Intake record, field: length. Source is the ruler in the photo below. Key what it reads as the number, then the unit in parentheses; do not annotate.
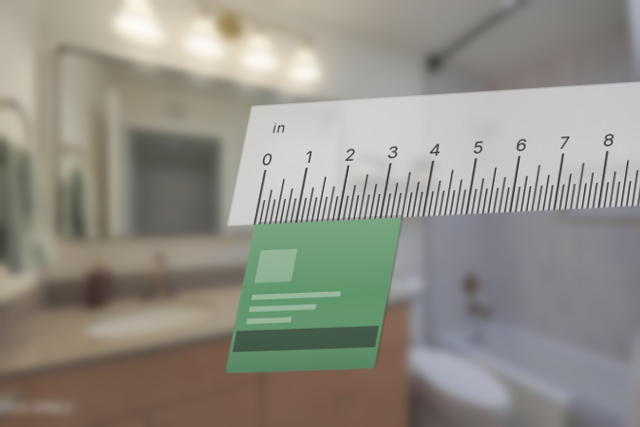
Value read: 3.5 (in)
